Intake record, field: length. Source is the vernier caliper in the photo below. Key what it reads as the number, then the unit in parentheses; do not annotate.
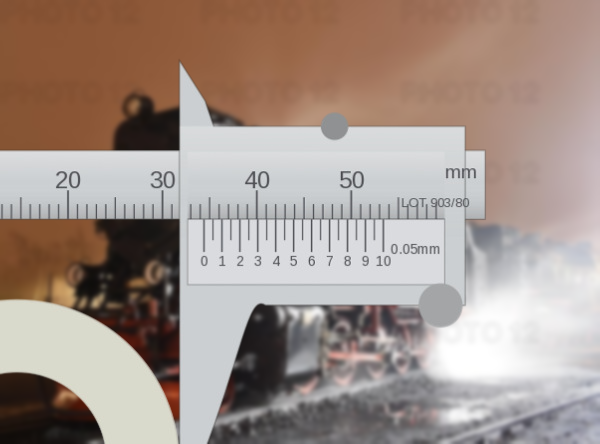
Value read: 34.4 (mm)
